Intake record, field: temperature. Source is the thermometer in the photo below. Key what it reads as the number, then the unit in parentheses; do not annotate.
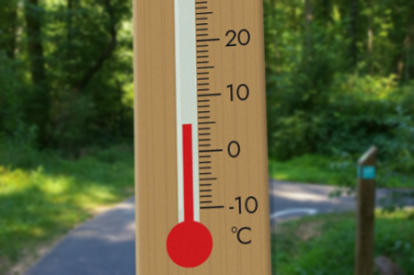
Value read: 5 (°C)
